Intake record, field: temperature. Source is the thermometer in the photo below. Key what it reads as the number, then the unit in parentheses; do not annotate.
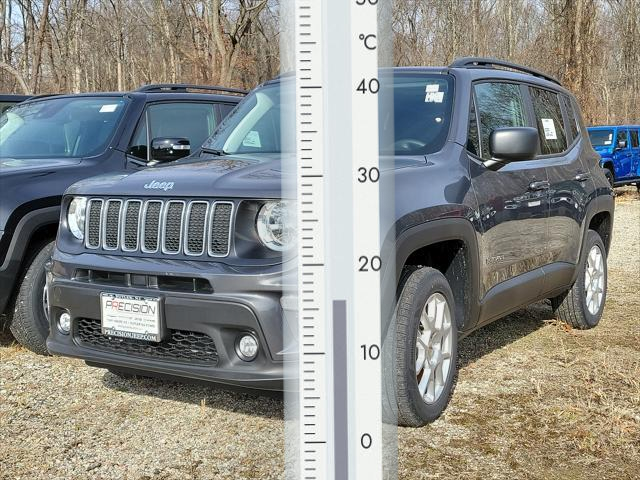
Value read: 16 (°C)
